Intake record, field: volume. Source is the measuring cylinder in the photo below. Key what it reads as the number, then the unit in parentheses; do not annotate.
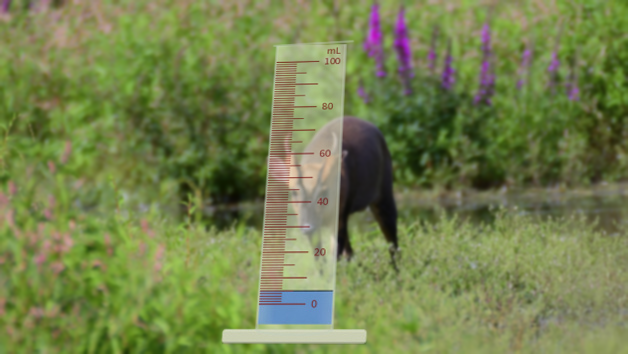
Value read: 5 (mL)
